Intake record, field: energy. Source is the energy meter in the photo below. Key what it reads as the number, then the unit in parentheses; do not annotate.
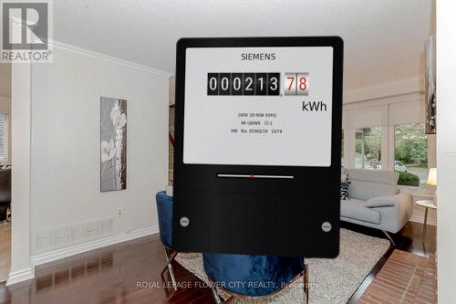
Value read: 213.78 (kWh)
